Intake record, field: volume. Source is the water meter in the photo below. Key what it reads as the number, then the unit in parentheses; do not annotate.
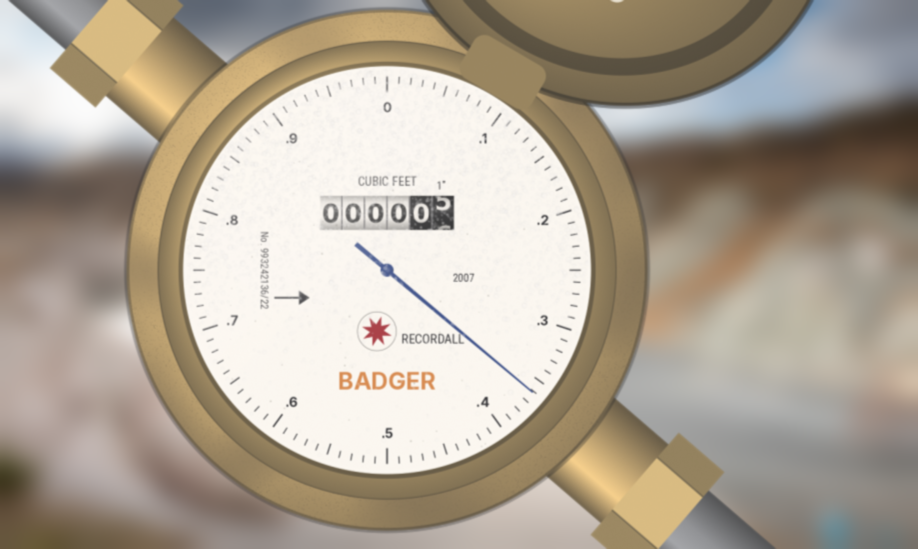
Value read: 5.36 (ft³)
